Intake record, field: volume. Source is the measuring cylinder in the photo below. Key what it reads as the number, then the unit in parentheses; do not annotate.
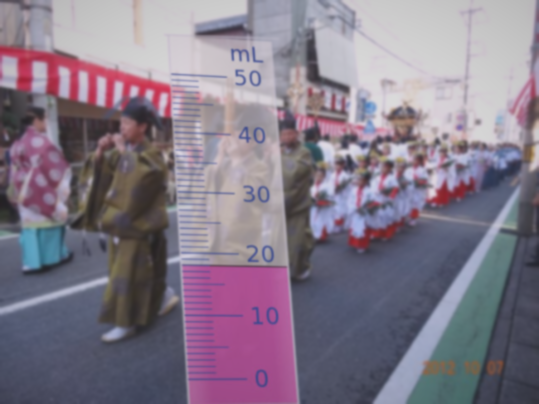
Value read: 18 (mL)
